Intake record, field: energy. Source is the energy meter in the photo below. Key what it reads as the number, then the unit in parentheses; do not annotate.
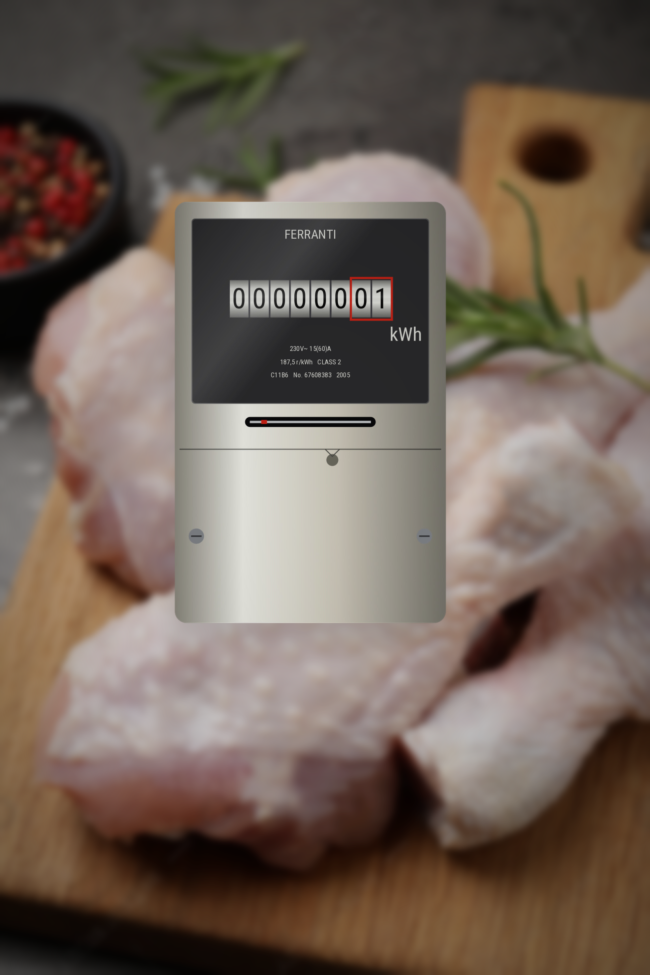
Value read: 0.01 (kWh)
